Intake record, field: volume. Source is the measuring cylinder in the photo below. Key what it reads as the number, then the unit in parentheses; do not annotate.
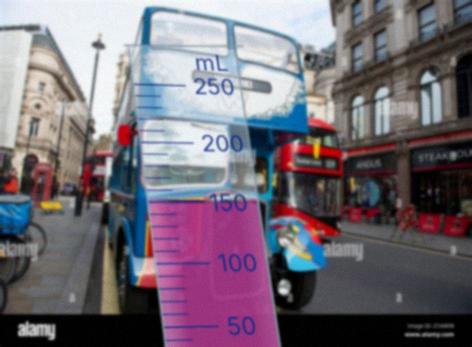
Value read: 150 (mL)
